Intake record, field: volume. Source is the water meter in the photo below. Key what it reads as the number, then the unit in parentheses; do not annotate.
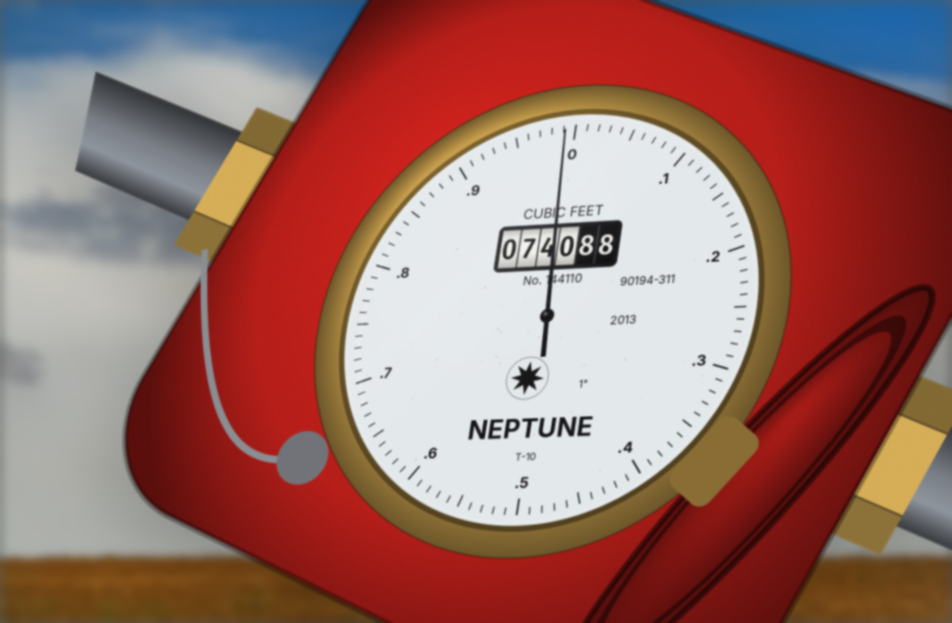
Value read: 74087.99 (ft³)
